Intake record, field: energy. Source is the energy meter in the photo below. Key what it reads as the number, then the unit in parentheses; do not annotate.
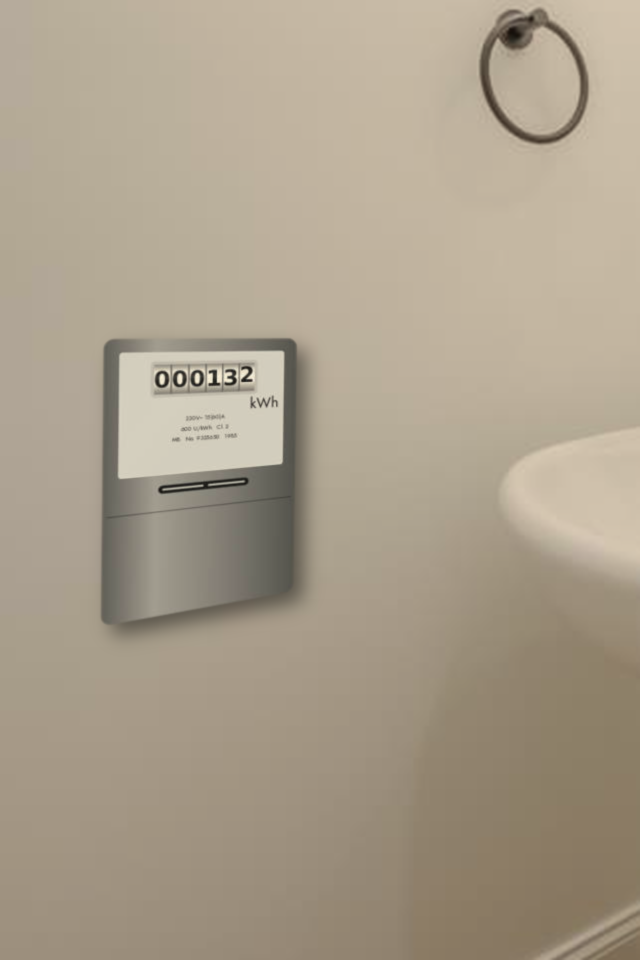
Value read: 132 (kWh)
